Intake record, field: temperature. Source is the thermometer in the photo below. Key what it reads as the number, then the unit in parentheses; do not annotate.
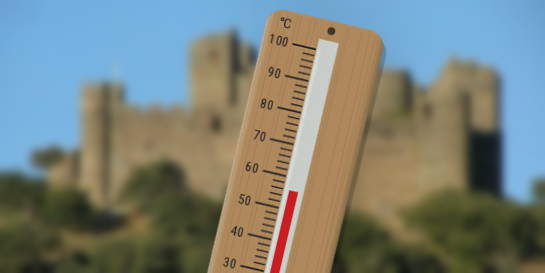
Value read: 56 (°C)
